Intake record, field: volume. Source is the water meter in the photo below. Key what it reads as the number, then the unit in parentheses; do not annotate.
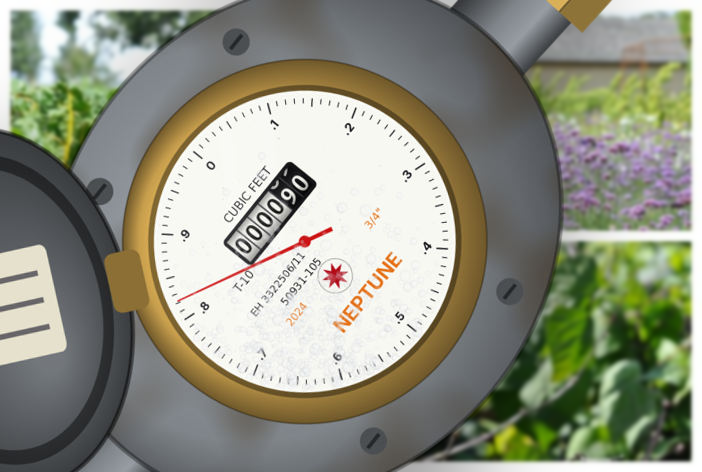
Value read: 89.82 (ft³)
